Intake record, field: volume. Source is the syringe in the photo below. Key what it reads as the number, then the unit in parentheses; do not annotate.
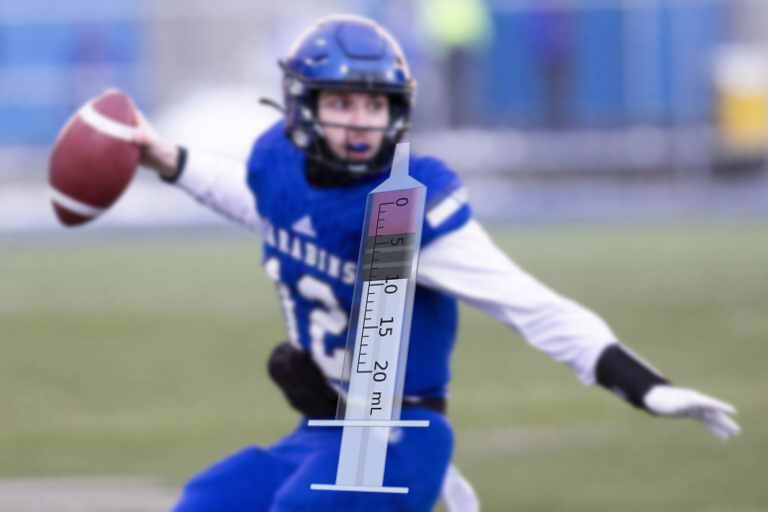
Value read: 4 (mL)
